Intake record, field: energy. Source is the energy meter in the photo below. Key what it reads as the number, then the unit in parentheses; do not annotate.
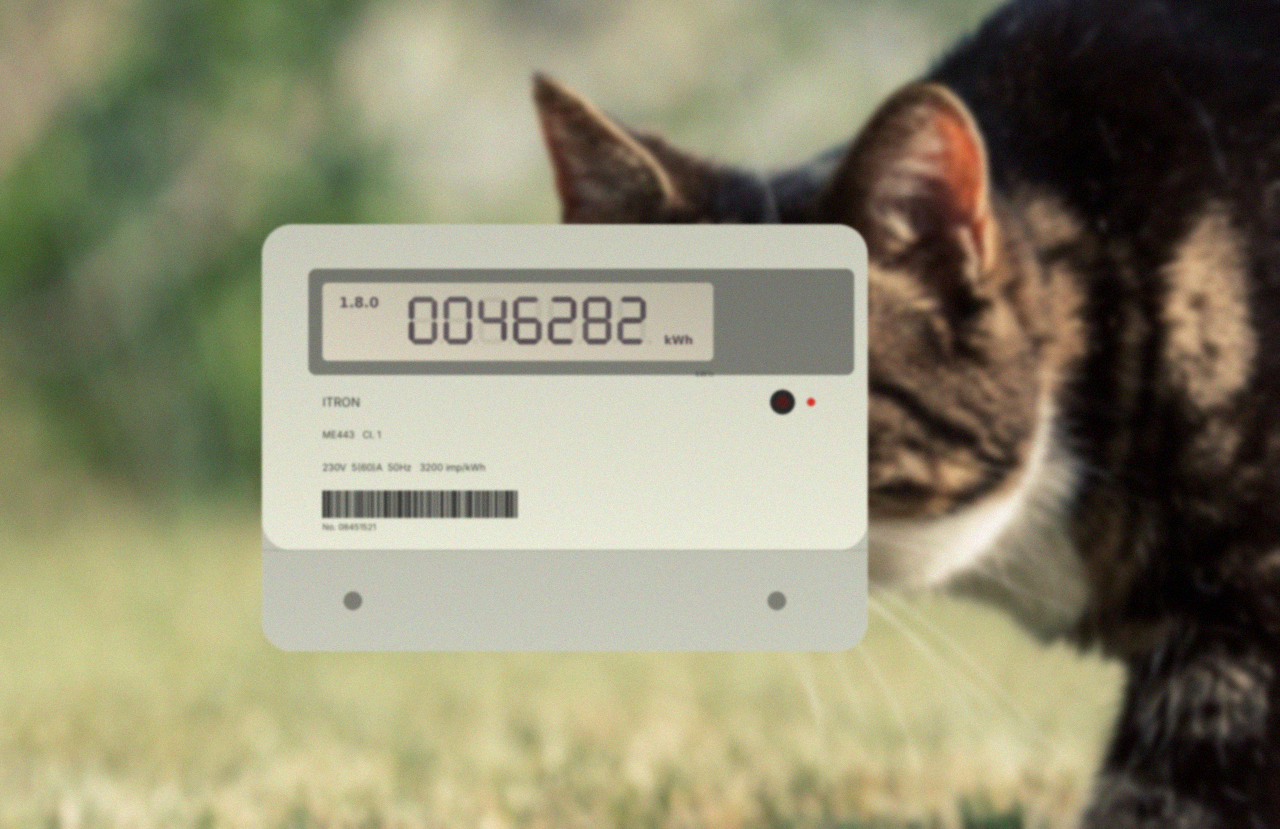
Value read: 46282 (kWh)
